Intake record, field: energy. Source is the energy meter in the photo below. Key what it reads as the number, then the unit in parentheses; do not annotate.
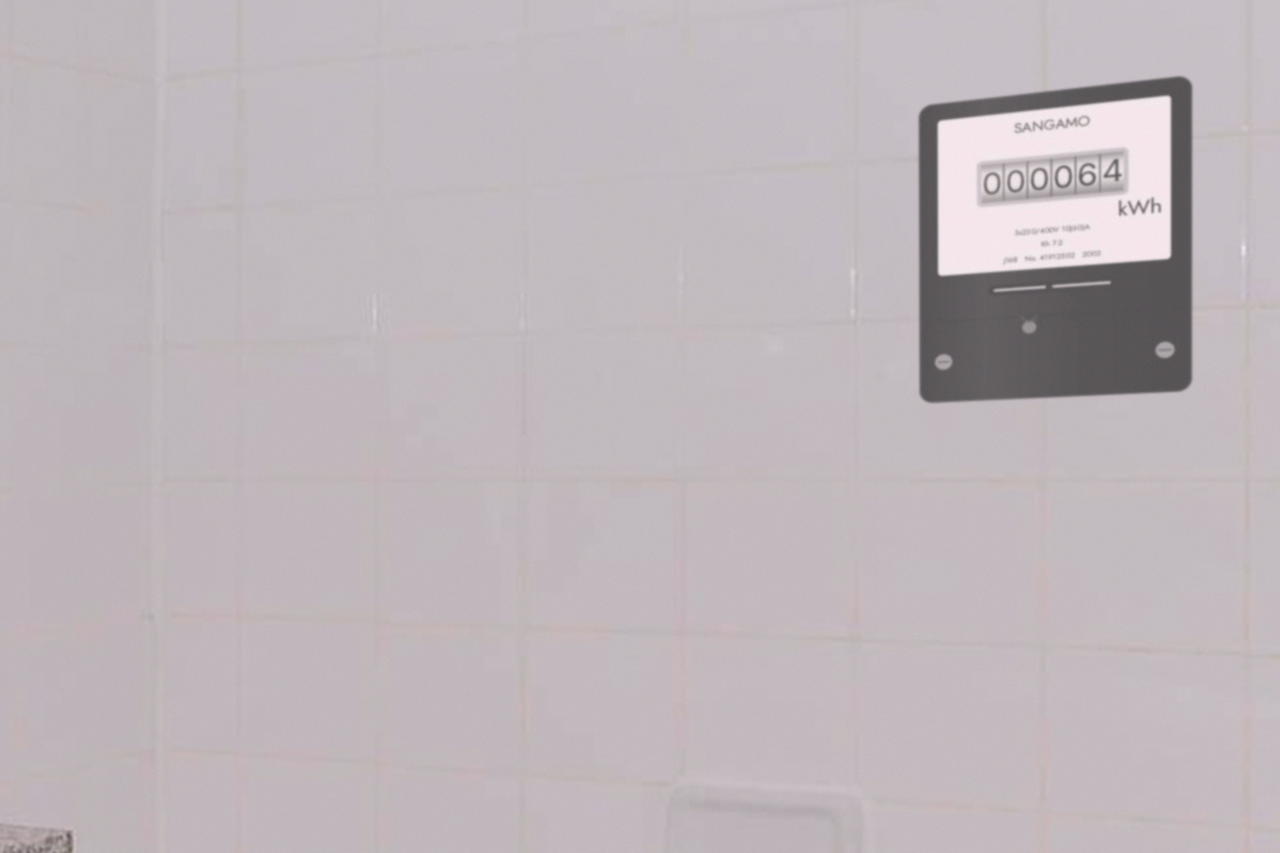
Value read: 64 (kWh)
